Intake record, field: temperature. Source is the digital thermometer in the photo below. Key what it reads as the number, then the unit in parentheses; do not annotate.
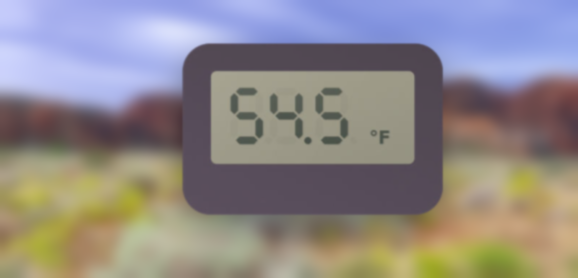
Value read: 54.5 (°F)
